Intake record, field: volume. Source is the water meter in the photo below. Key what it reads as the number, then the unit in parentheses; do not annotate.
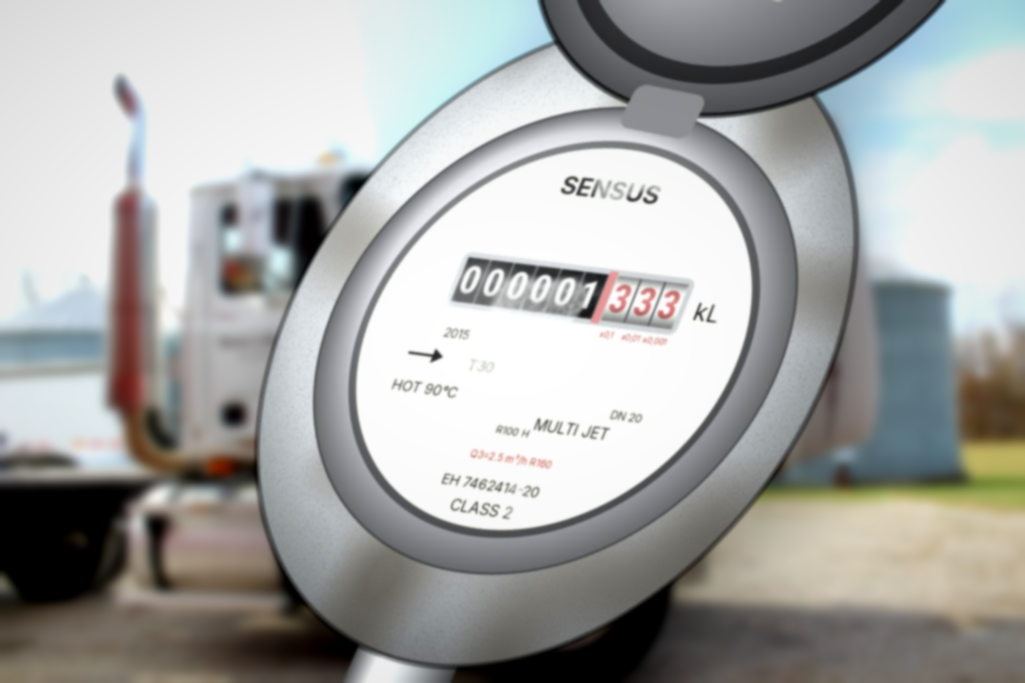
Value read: 1.333 (kL)
